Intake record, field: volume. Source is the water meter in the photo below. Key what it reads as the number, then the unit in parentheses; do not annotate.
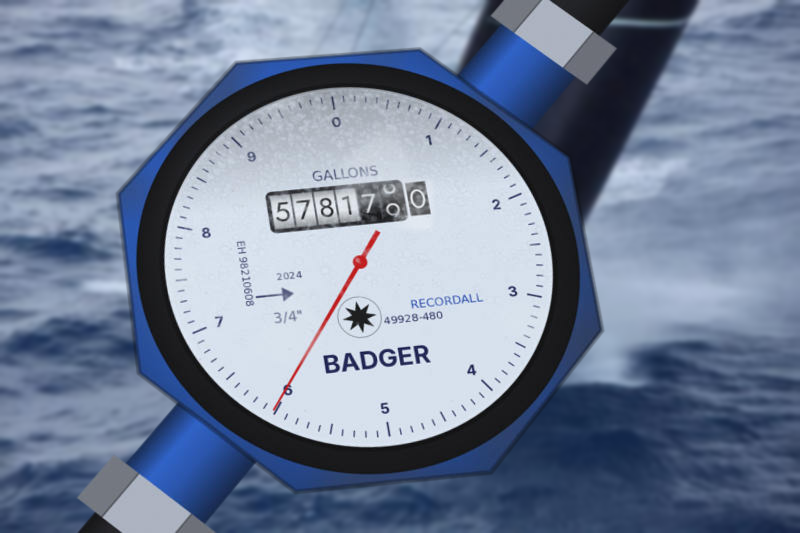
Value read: 5781786.0 (gal)
